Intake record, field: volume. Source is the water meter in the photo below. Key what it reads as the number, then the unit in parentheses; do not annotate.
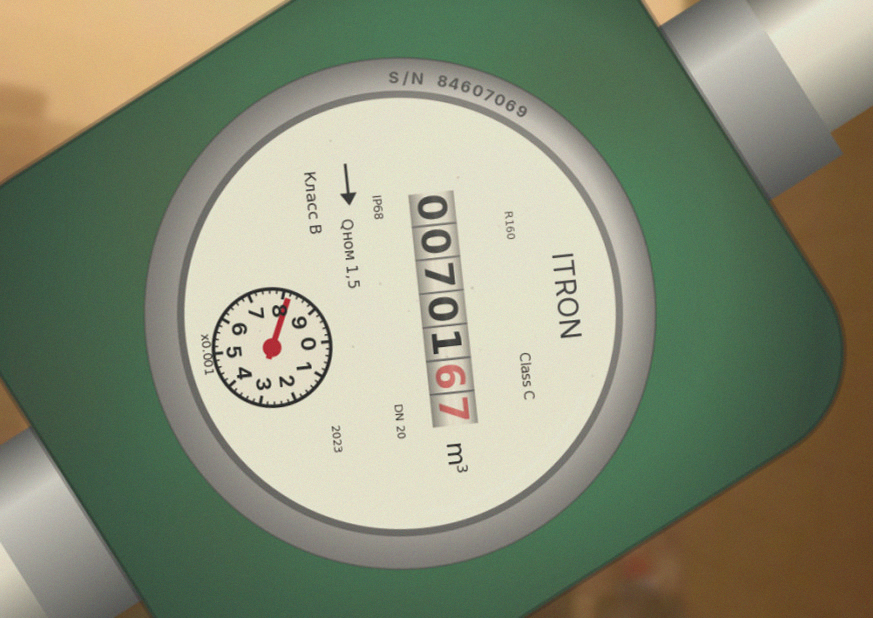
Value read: 701.678 (m³)
